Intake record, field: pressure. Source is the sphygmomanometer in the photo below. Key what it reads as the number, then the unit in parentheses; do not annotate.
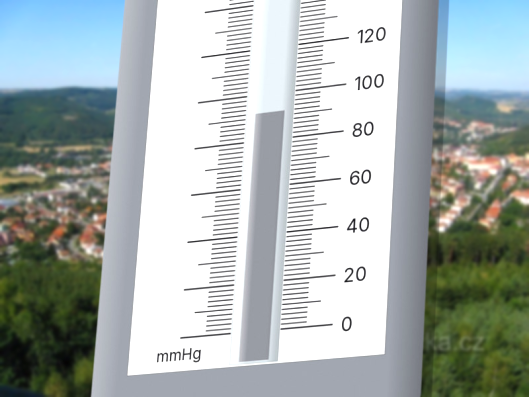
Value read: 92 (mmHg)
